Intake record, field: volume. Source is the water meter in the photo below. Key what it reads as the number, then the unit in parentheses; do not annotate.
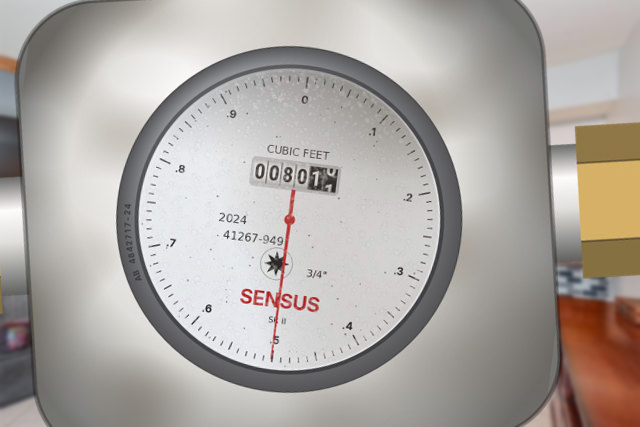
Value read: 8010.50 (ft³)
